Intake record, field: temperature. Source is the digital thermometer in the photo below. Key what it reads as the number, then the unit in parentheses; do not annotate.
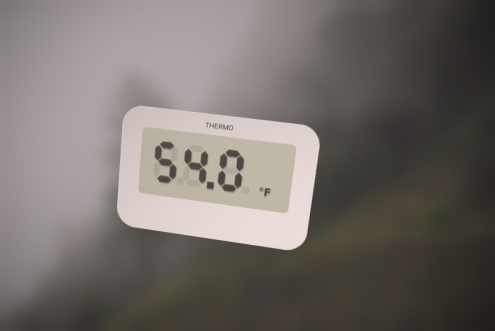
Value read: 54.0 (°F)
